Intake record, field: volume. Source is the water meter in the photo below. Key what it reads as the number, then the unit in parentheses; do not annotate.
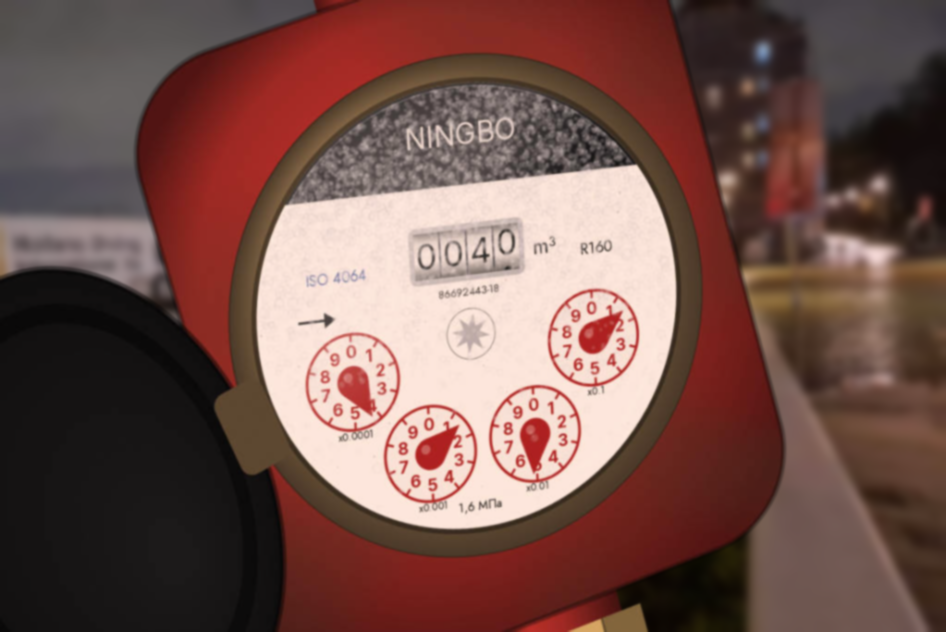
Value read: 40.1514 (m³)
